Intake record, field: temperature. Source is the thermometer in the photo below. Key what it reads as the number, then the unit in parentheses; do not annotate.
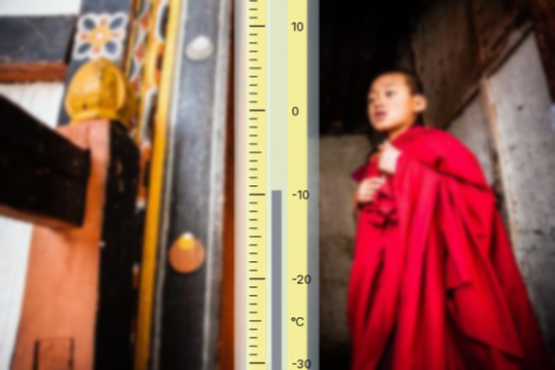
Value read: -9.5 (°C)
